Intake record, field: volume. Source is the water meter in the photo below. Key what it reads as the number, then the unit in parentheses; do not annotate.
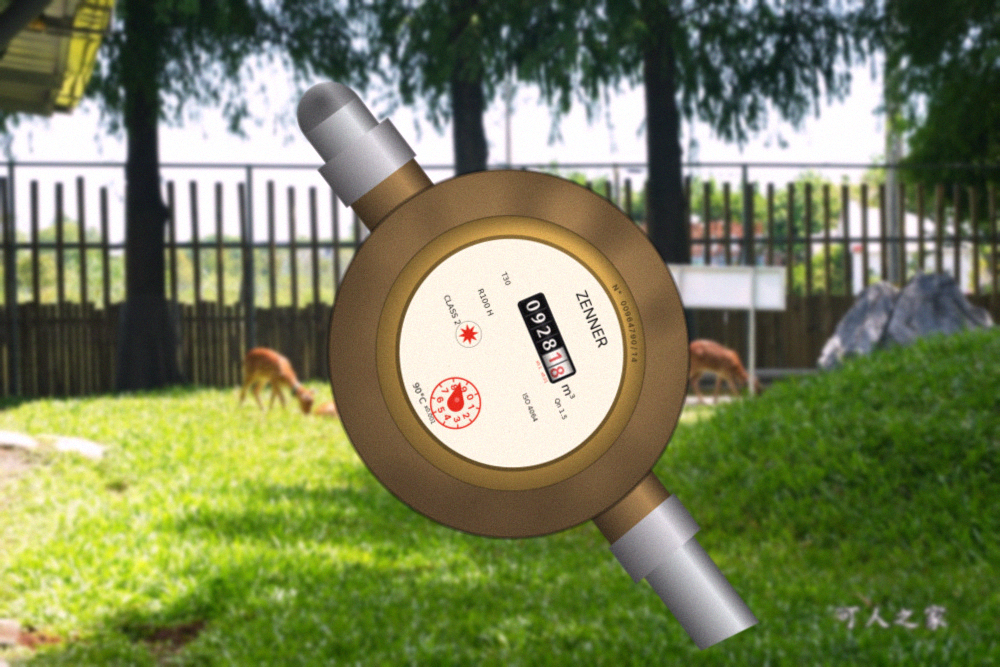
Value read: 928.178 (m³)
